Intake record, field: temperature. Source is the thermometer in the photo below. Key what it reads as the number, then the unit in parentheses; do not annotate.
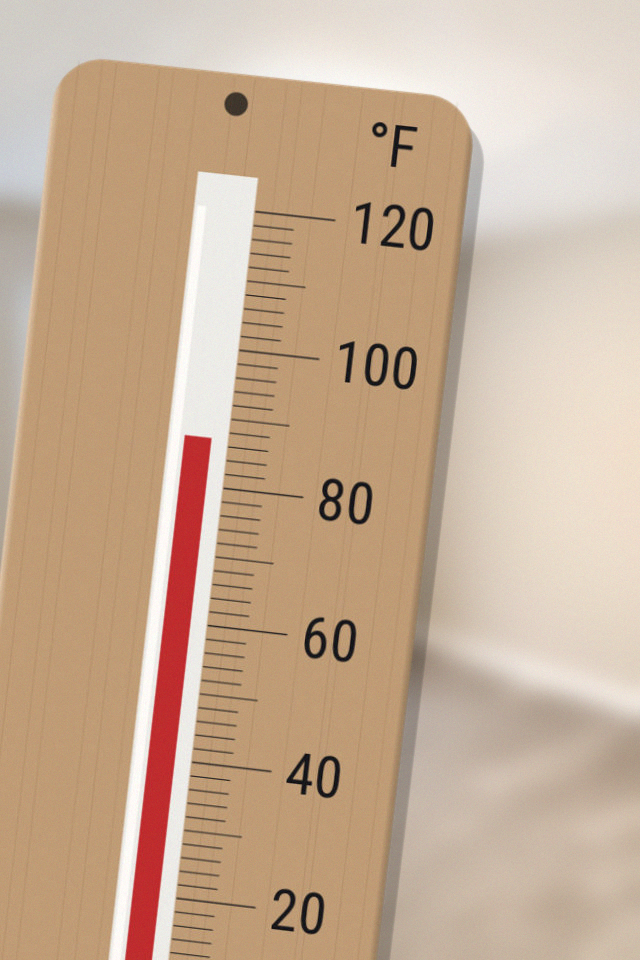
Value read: 87 (°F)
